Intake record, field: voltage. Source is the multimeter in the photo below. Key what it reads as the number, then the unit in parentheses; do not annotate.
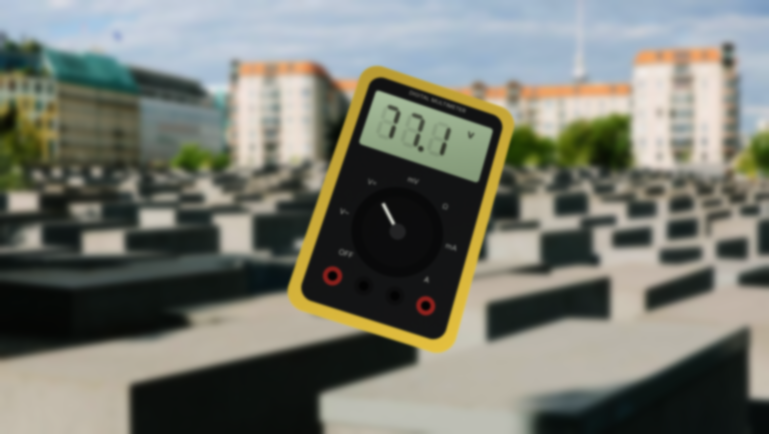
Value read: 77.1 (V)
